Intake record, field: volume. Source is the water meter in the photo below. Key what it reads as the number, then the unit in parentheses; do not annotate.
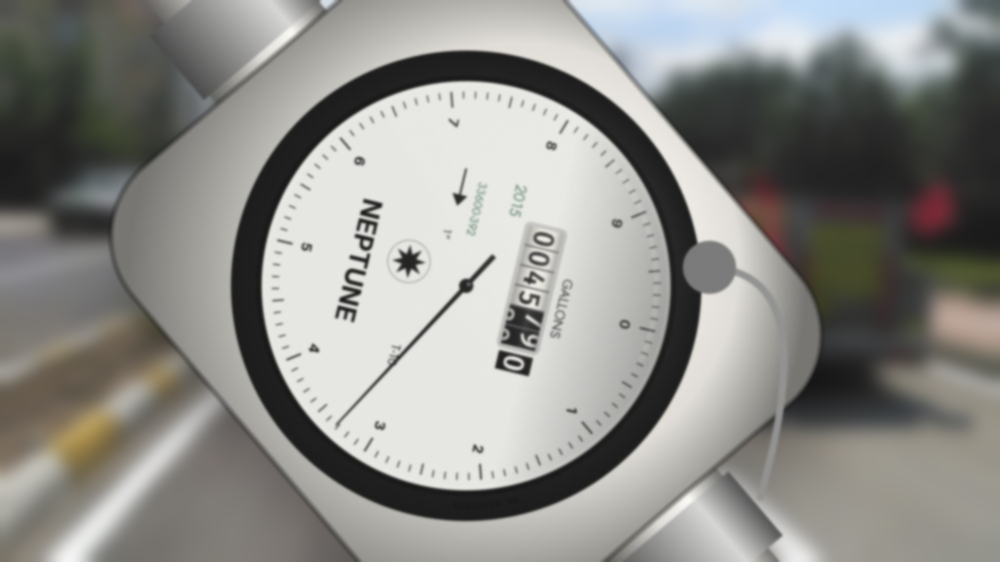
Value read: 45793.3 (gal)
